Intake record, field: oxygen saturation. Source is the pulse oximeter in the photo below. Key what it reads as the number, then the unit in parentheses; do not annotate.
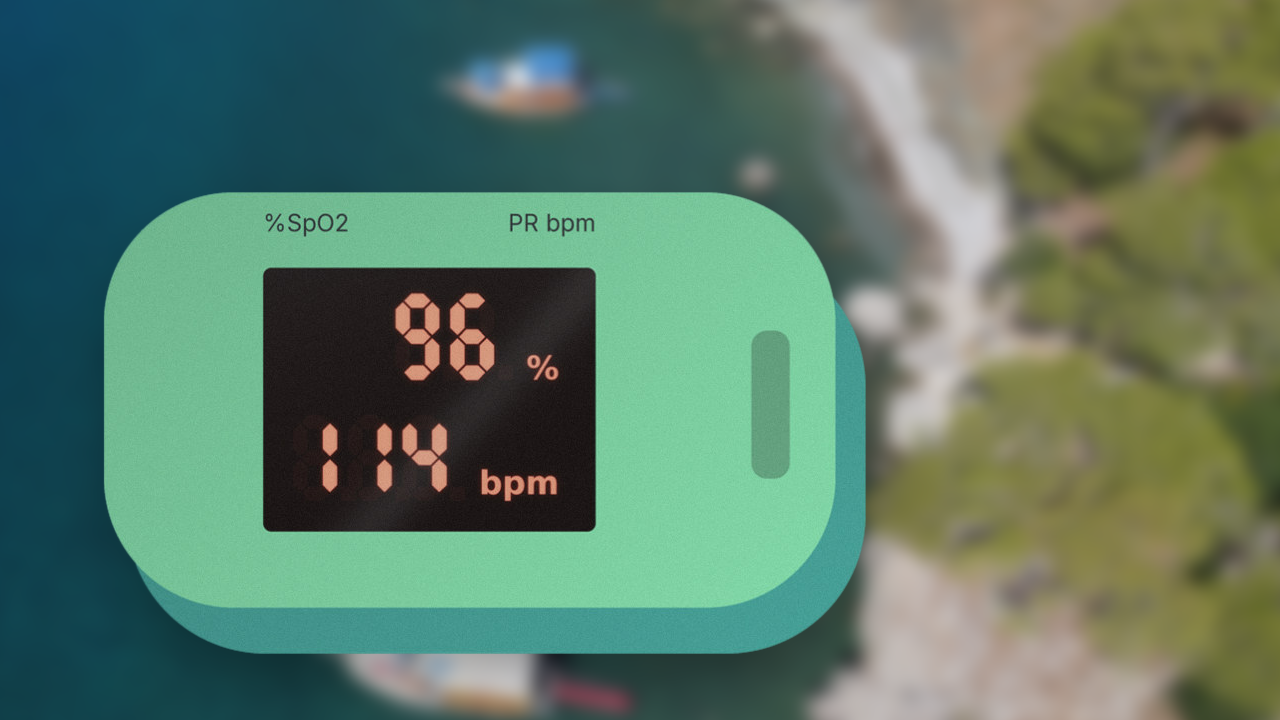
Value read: 96 (%)
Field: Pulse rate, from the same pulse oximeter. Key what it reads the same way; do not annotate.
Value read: 114 (bpm)
